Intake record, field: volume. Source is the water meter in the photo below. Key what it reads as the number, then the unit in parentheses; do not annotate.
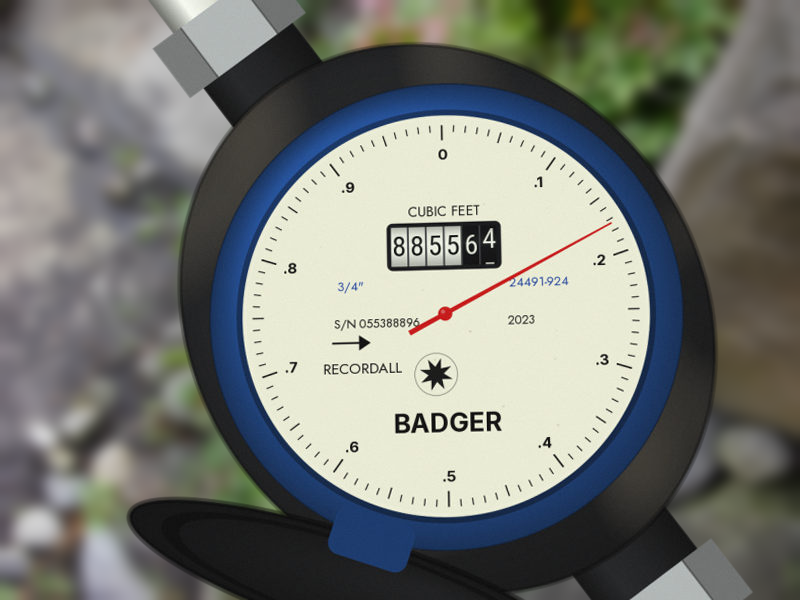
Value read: 885564.17 (ft³)
